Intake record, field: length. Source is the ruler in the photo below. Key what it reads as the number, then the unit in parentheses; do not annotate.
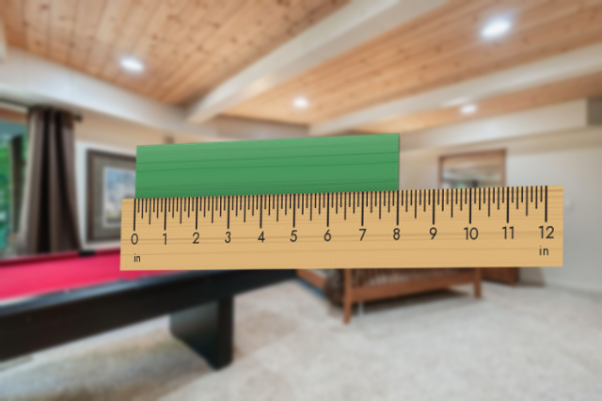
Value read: 8 (in)
